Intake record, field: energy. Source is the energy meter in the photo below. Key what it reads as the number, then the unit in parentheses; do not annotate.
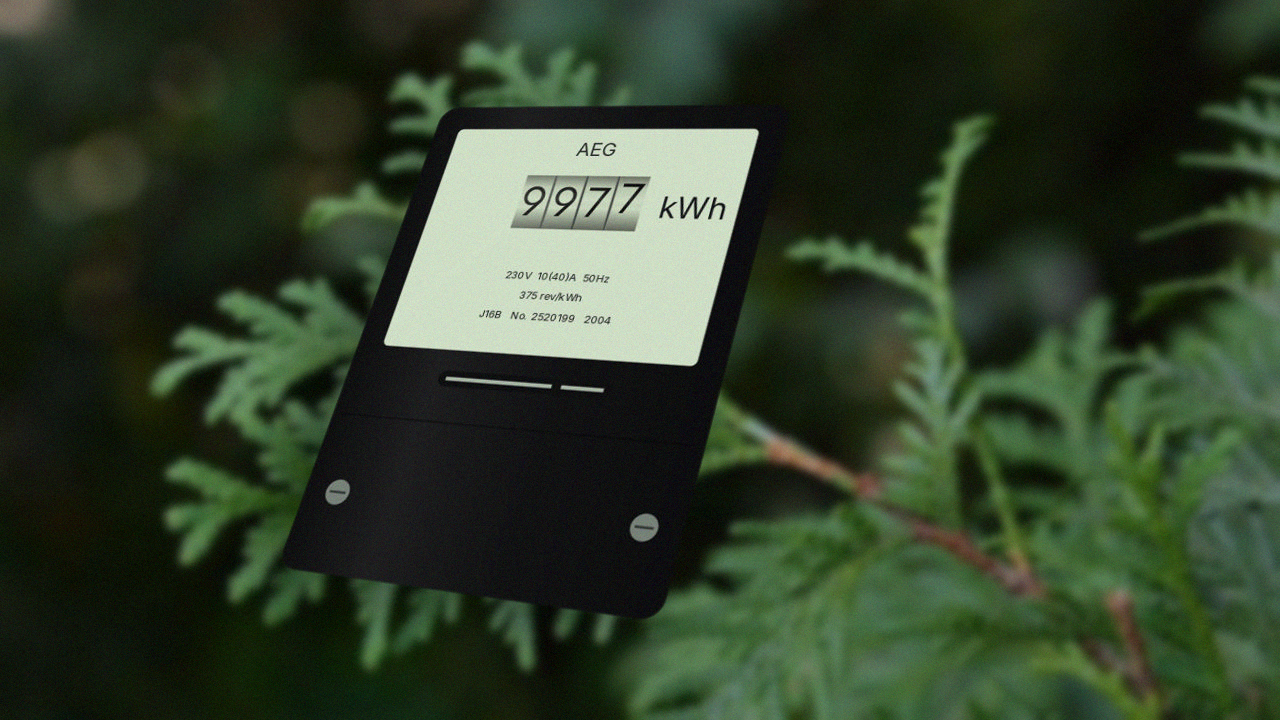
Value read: 9977 (kWh)
